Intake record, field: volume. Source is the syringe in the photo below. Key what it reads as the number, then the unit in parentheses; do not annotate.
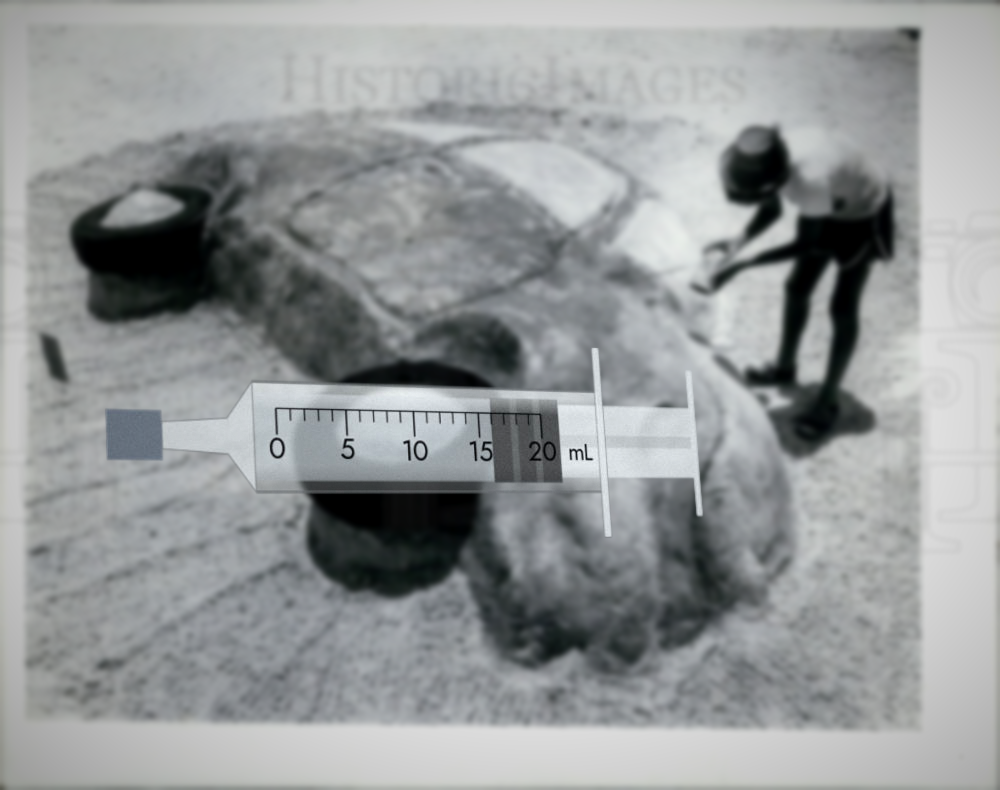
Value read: 16 (mL)
